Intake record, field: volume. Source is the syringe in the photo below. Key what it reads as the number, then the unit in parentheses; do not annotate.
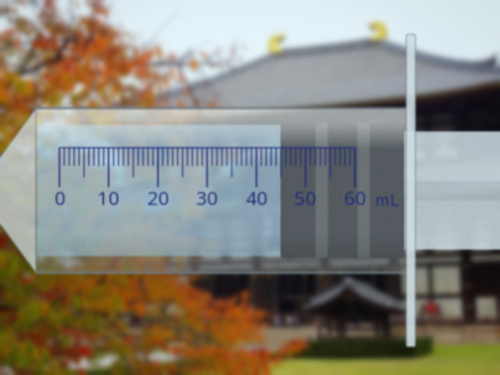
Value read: 45 (mL)
